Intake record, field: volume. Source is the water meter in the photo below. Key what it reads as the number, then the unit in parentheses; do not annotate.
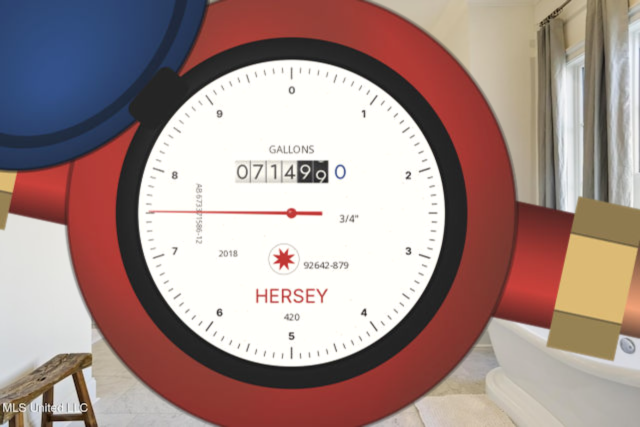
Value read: 714987.5 (gal)
